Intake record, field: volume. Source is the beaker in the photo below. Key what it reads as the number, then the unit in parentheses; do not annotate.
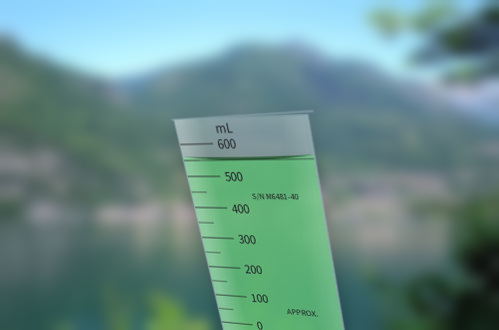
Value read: 550 (mL)
